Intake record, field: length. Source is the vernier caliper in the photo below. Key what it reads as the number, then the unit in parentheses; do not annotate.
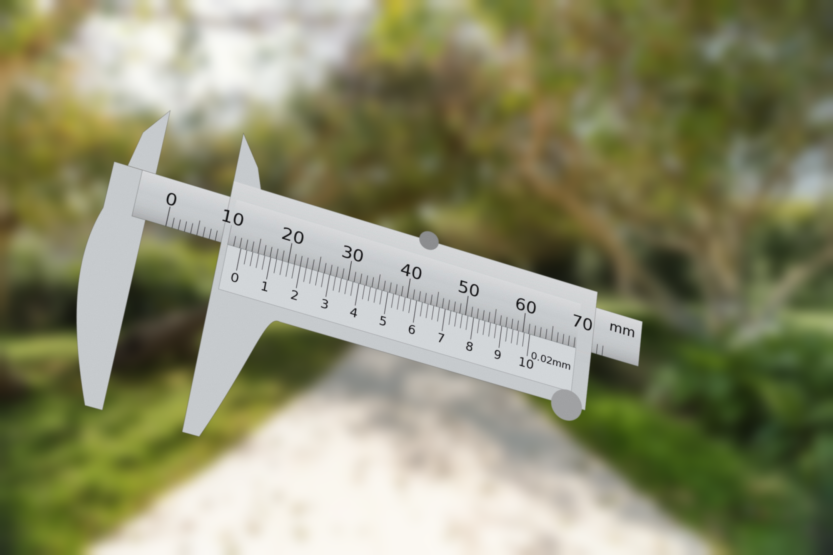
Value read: 12.2 (mm)
